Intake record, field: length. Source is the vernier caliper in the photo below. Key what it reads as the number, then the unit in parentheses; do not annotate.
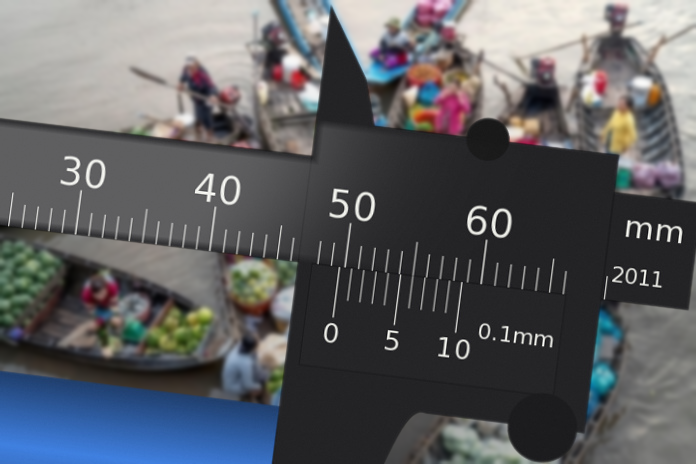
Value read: 49.6 (mm)
